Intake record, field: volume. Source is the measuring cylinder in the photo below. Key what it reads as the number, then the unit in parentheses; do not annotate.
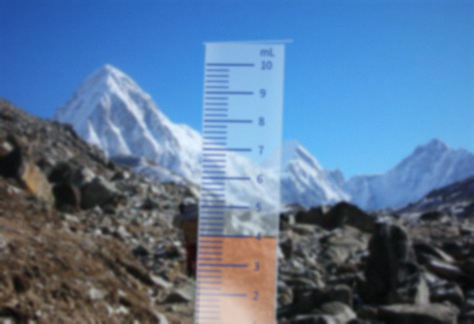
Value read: 4 (mL)
